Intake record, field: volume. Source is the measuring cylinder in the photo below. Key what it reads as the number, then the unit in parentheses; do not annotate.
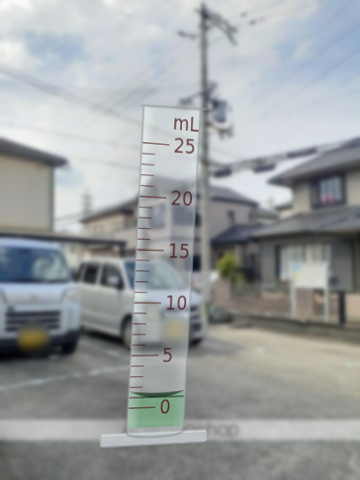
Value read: 1 (mL)
